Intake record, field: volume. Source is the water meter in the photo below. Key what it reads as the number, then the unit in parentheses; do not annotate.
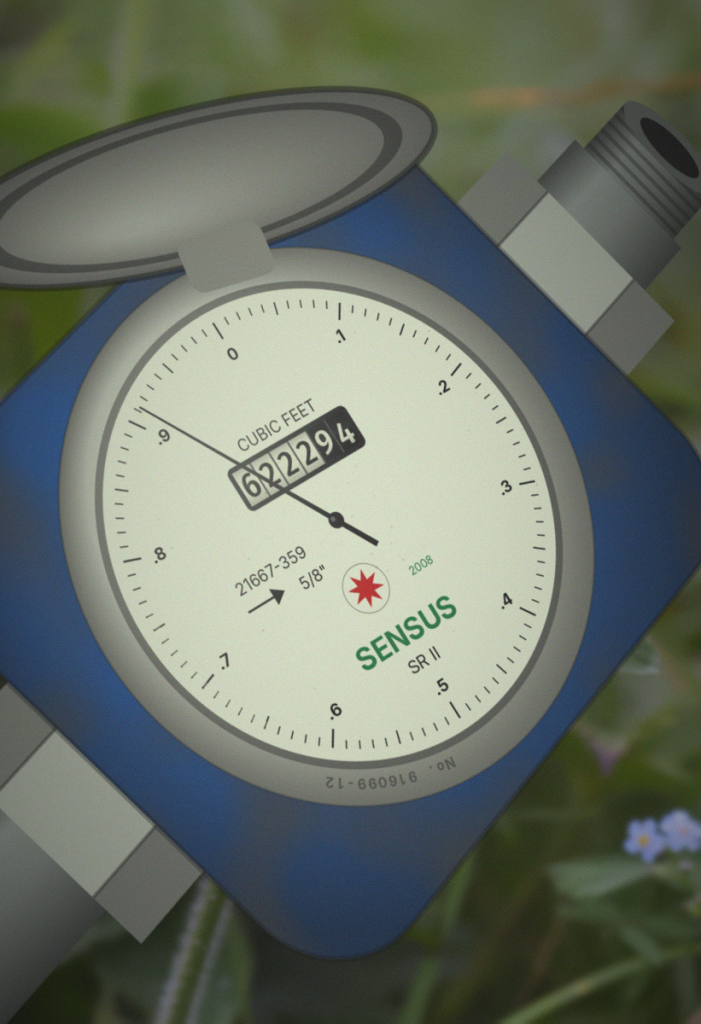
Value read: 622293.91 (ft³)
